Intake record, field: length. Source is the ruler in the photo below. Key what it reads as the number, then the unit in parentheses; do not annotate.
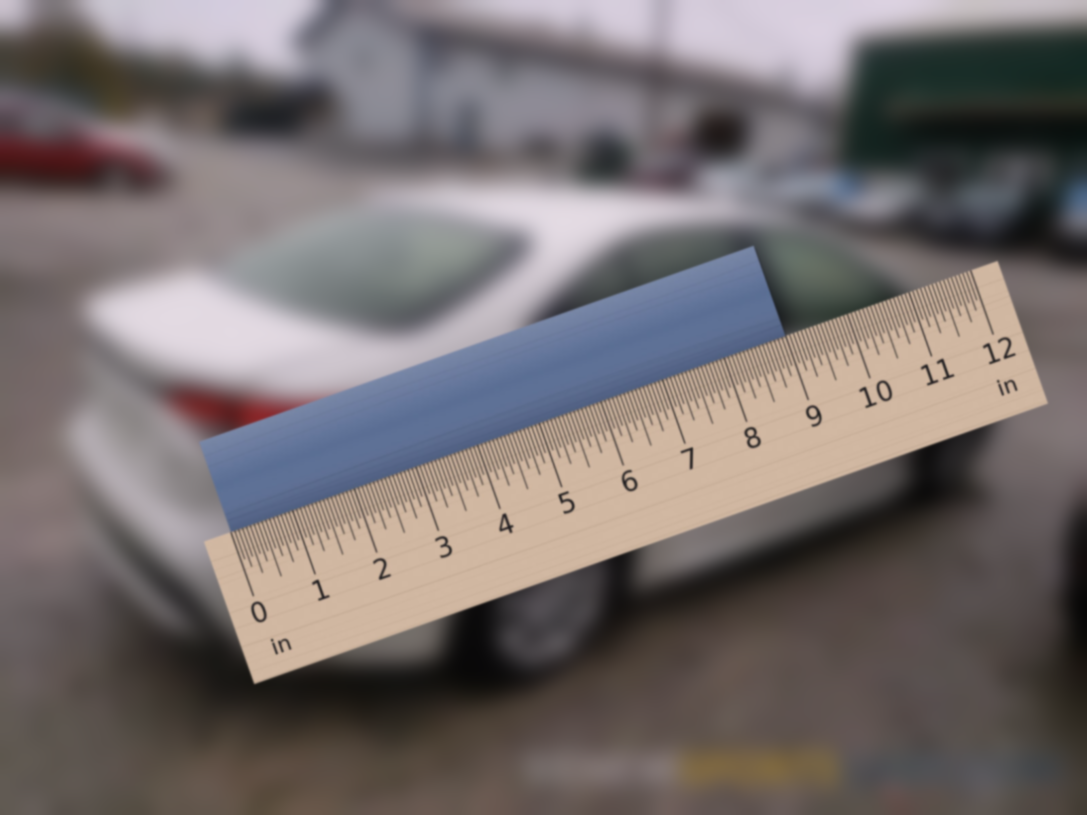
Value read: 9 (in)
